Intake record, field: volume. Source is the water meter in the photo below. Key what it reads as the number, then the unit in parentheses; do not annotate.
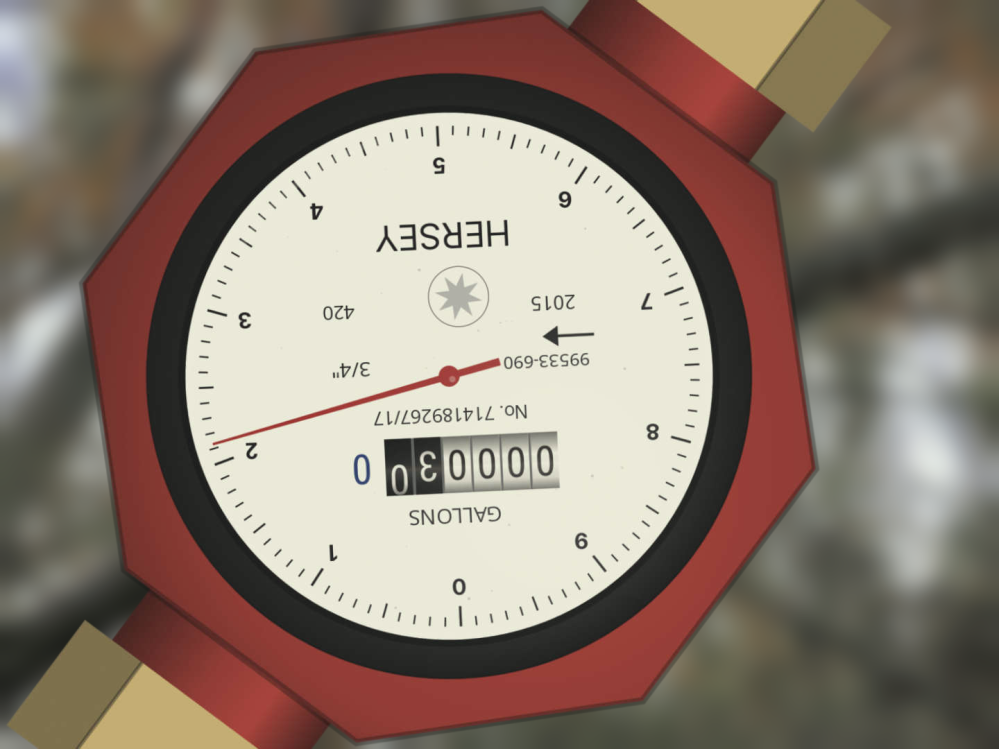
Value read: 302.1 (gal)
